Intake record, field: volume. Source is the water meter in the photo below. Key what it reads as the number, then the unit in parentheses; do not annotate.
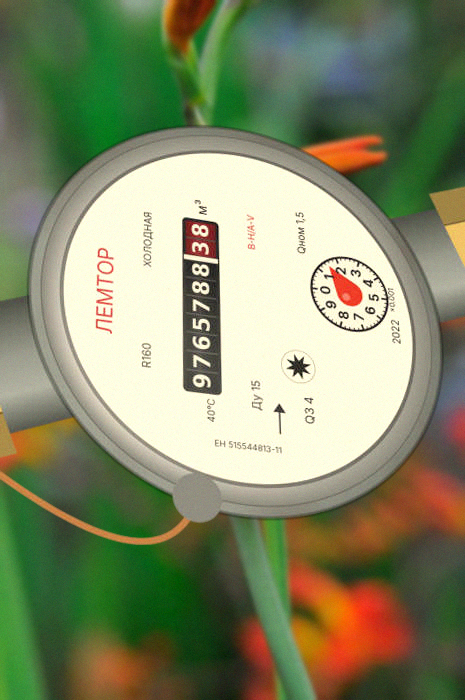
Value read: 9765788.381 (m³)
